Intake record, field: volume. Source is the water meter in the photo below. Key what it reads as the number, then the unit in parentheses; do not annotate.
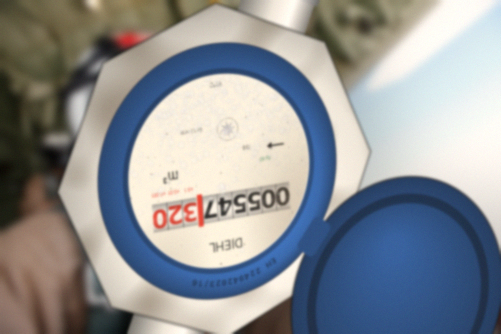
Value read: 5547.320 (m³)
